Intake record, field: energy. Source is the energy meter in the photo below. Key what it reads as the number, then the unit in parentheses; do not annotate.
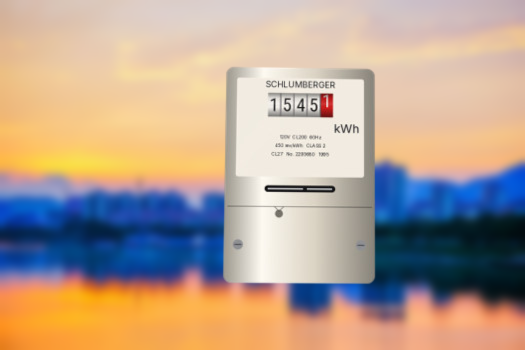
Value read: 1545.1 (kWh)
